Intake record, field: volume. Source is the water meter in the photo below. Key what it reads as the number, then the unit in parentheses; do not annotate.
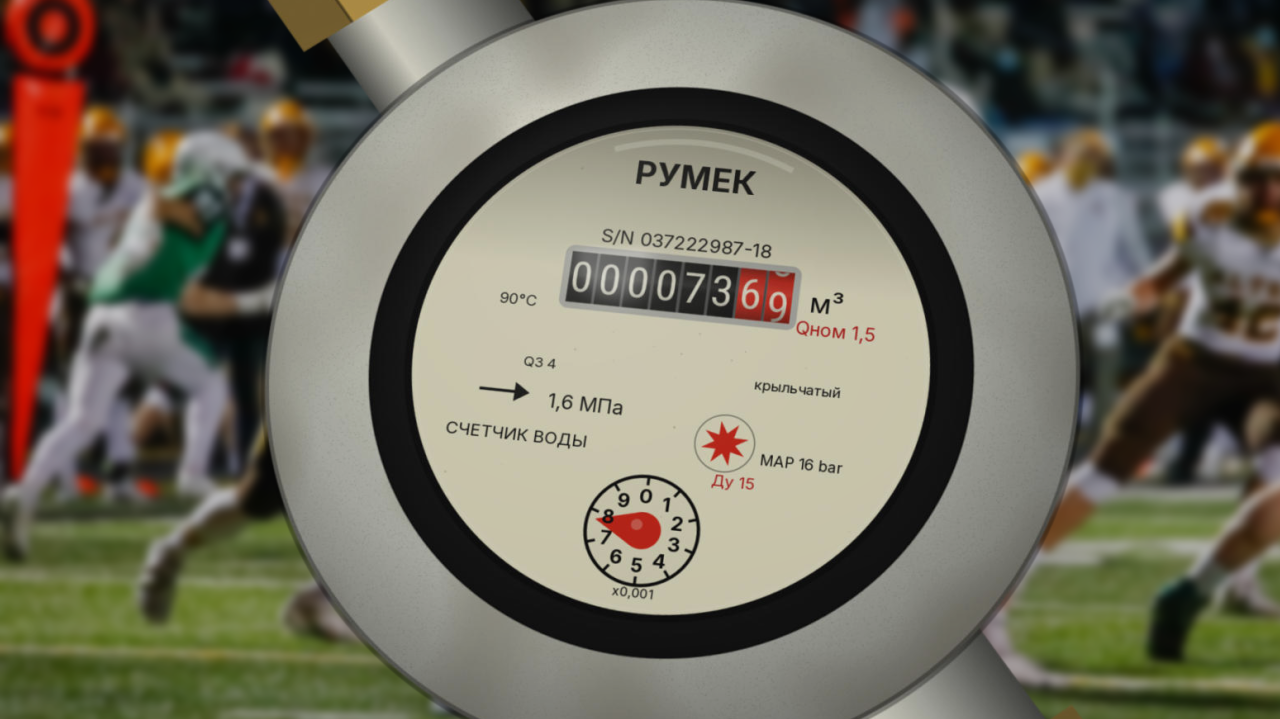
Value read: 73.687 (m³)
